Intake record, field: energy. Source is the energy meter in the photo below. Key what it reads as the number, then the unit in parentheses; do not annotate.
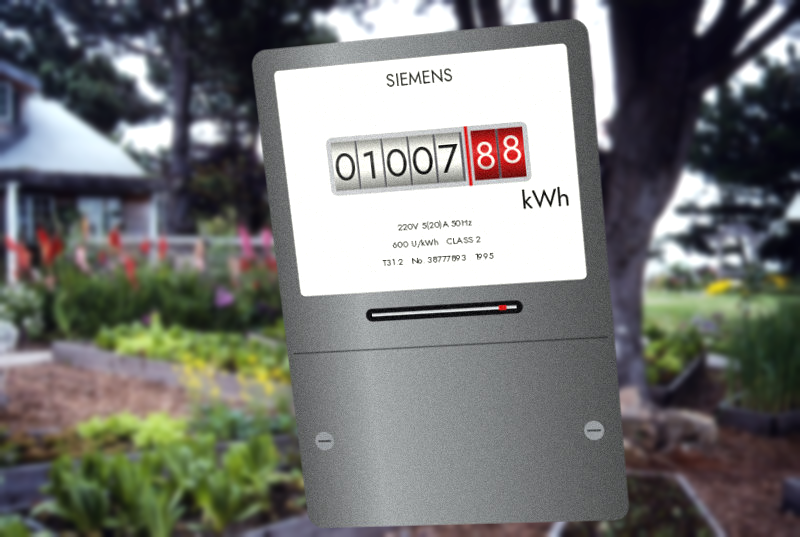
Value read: 1007.88 (kWh)
